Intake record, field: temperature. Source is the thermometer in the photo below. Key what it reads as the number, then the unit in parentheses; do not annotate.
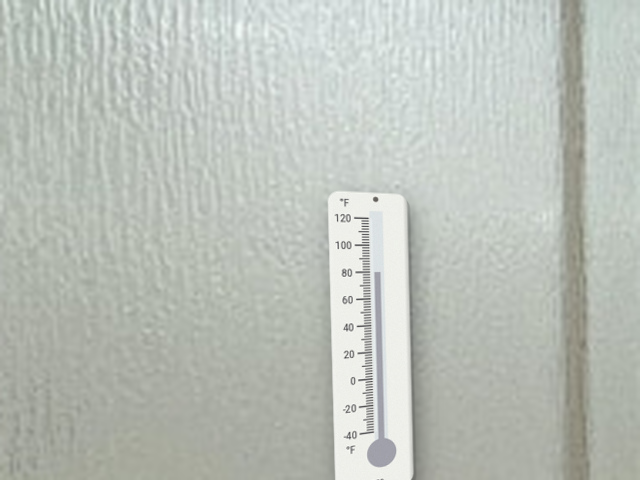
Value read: 80 (°F)
